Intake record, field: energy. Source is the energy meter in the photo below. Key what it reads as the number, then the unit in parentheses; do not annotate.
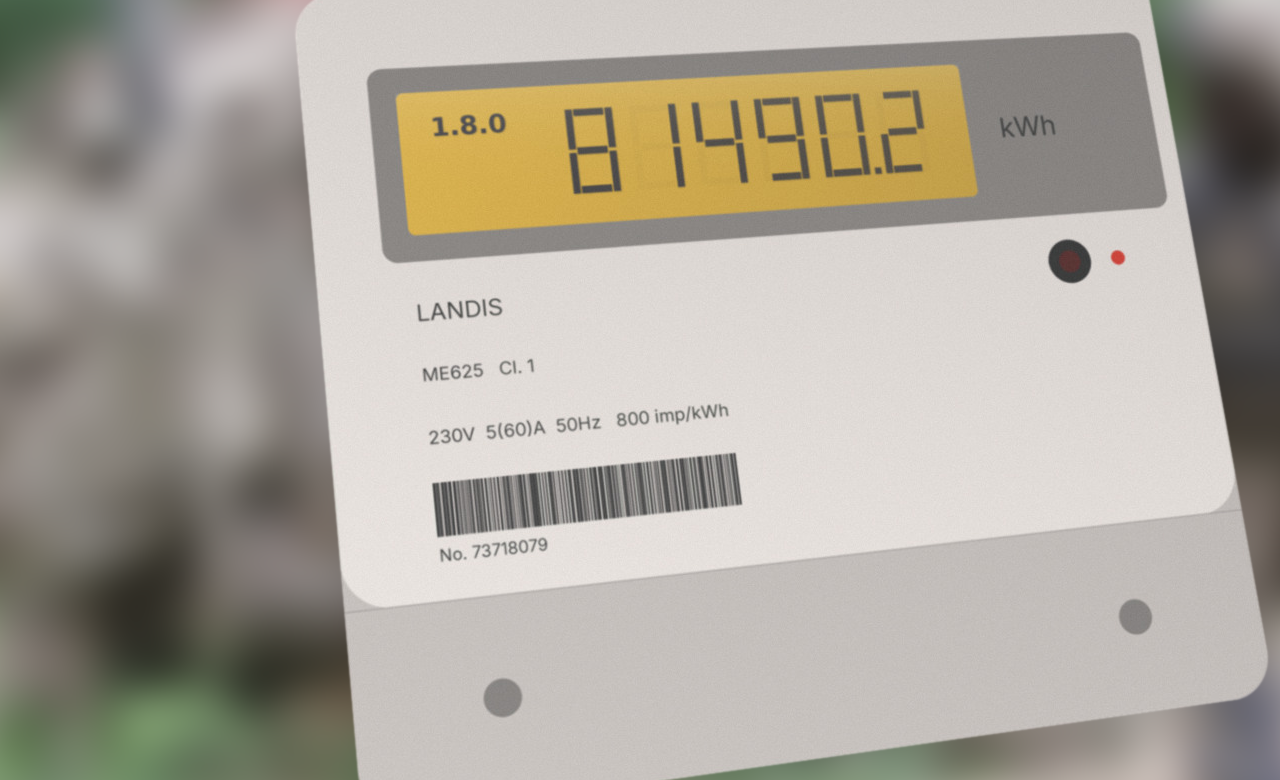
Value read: 81490.2 (kWh)
